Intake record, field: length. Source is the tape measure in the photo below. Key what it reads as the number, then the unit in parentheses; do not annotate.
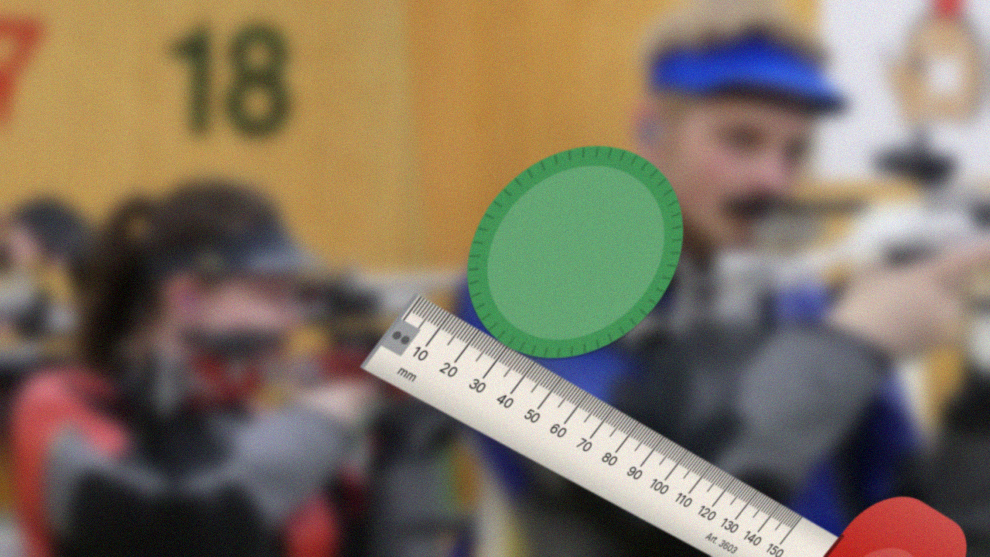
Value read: 60 (mm)
